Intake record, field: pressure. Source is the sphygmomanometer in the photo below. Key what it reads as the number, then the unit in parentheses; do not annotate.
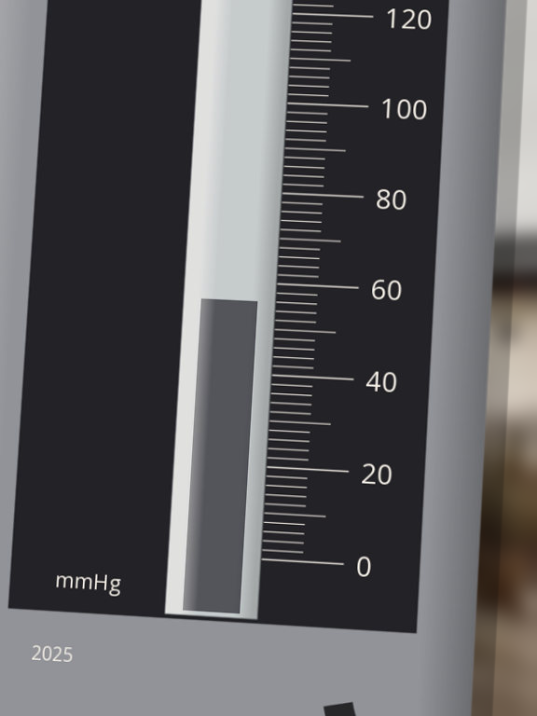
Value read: 56 (mmHg)
